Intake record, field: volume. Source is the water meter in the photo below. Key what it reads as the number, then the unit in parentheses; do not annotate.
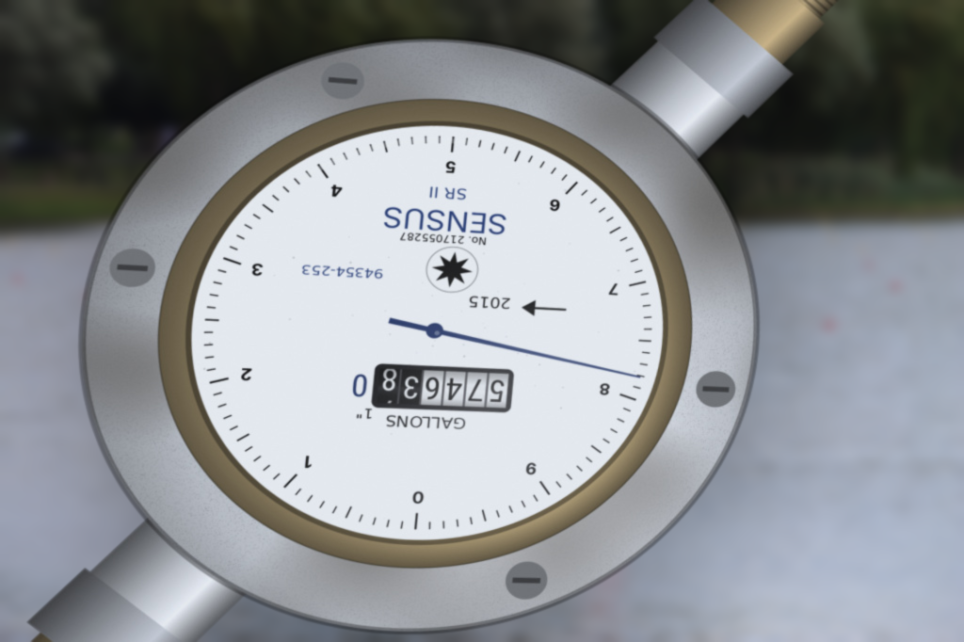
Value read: 5746377.8 (gal)
